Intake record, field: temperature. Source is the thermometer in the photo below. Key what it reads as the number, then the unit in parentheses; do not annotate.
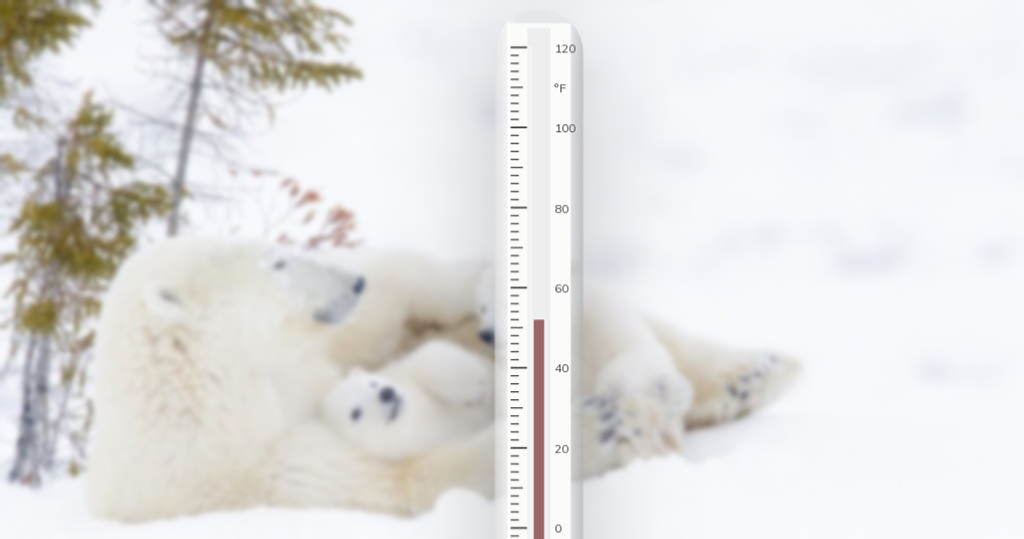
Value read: 52 (°F)
